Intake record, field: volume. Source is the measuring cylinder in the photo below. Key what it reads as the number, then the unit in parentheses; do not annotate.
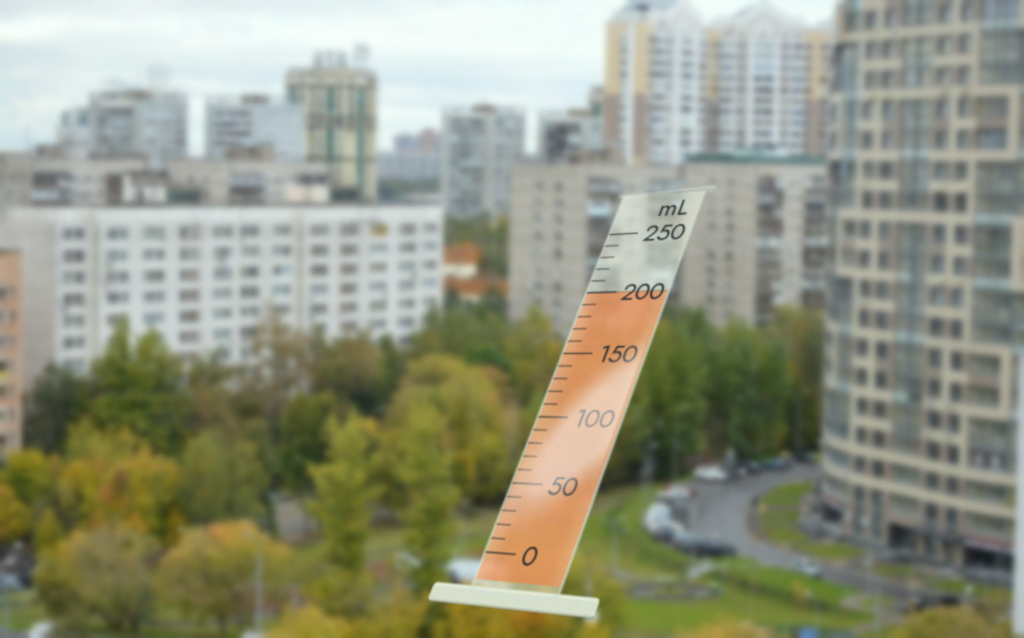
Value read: 200 (mL)
